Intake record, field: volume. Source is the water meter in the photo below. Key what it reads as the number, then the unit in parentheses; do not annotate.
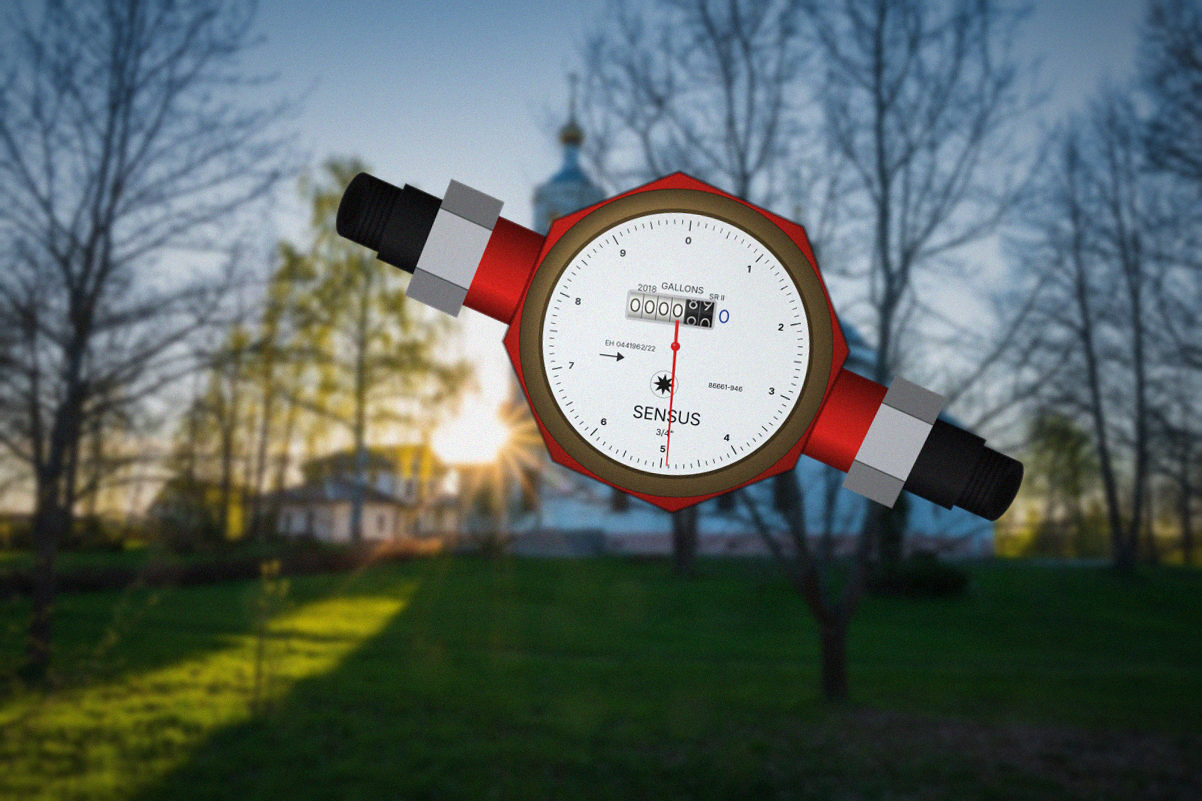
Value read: 894.9 (gal)
